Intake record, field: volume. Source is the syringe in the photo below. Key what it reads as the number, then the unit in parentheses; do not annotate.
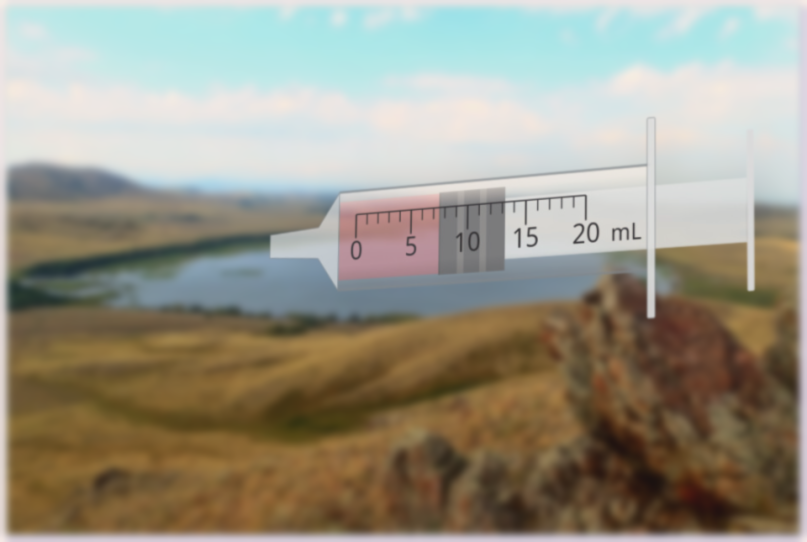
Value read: 7.5 (mL)
